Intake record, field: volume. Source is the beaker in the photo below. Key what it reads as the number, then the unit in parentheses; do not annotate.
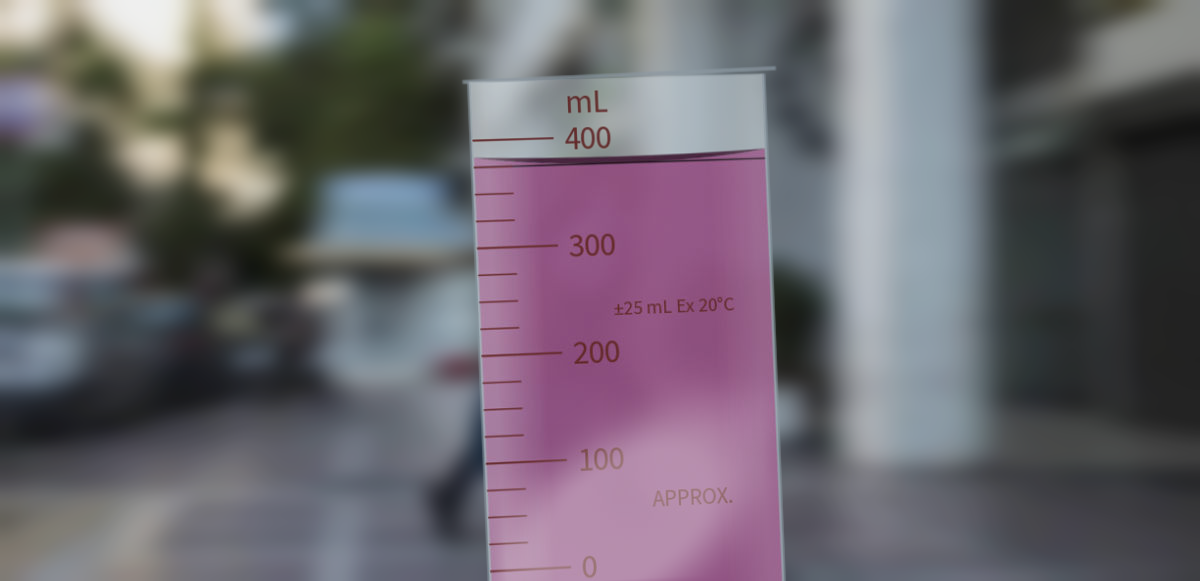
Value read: 375 (mL)
